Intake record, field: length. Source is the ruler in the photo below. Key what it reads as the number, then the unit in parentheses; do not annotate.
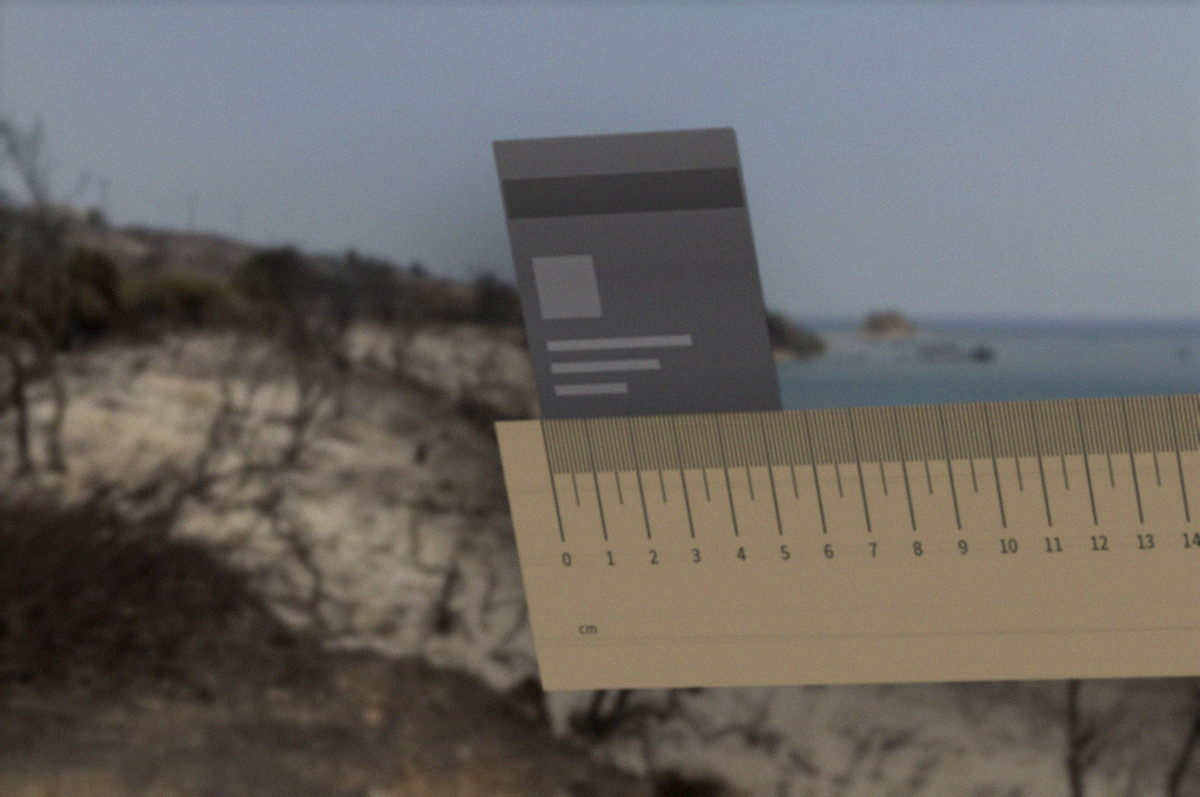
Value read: 5.5 (cm)
